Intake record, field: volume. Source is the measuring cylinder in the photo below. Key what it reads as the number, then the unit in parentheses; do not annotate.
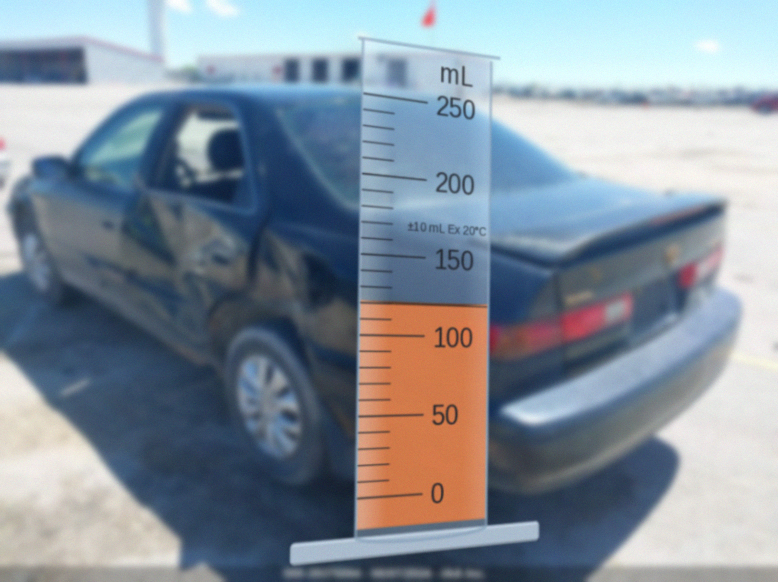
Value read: 120 (mL)
